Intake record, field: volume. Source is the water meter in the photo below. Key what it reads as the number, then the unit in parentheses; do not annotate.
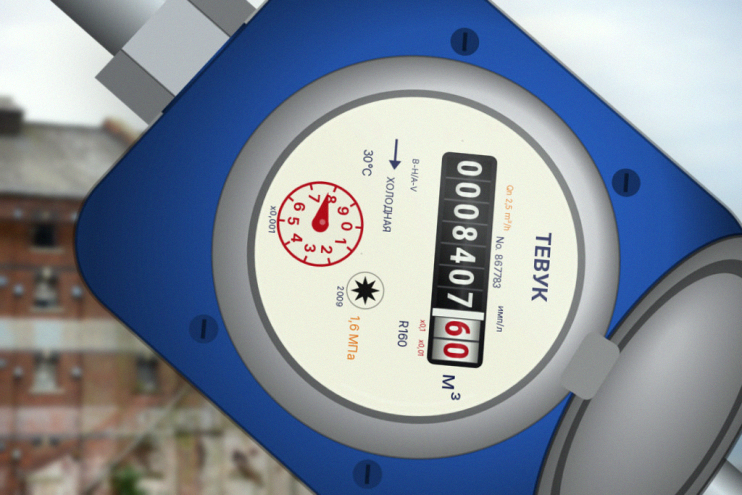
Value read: 8407.607 (m³)
